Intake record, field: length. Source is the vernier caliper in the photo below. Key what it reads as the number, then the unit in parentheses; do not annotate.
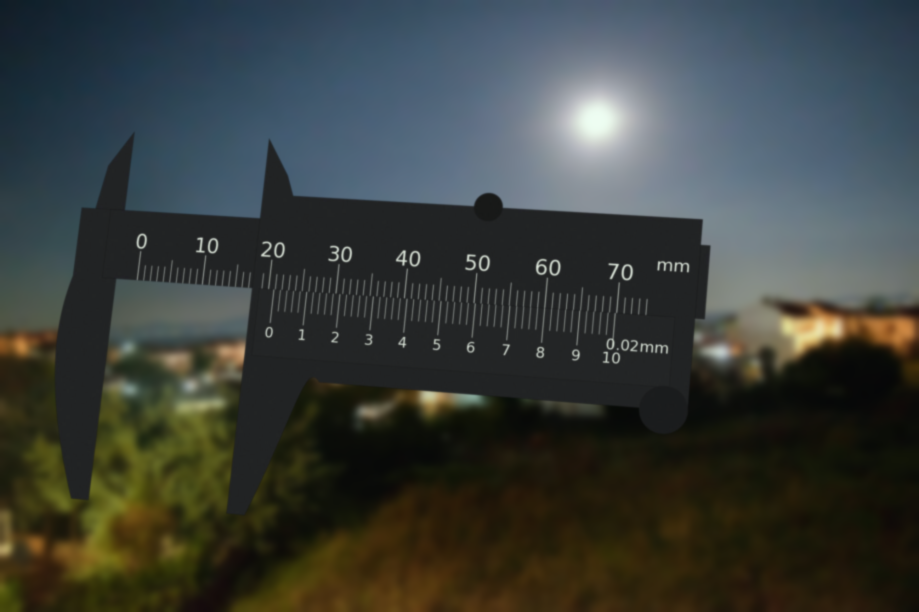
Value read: 20.8 (mm)
